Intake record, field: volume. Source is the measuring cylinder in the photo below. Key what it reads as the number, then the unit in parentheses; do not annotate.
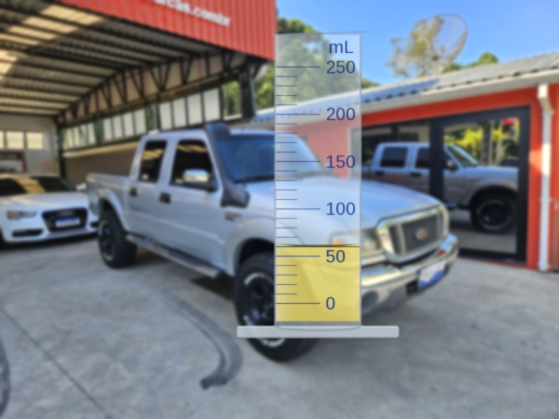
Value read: 60 (mL)
